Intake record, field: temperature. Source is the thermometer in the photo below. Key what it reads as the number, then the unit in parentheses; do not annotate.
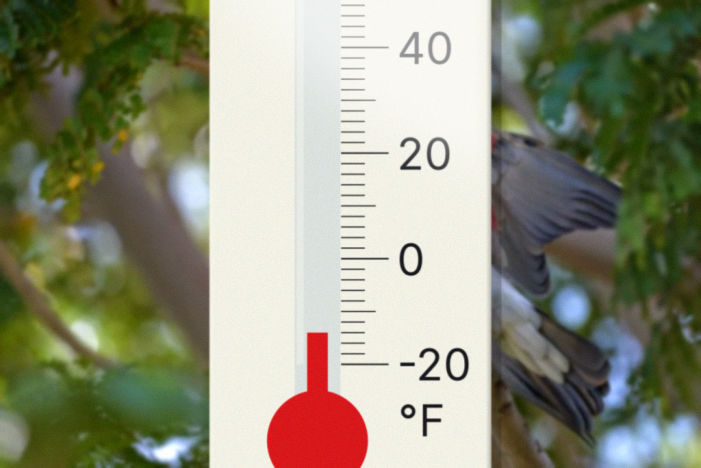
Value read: -14 (°F)
